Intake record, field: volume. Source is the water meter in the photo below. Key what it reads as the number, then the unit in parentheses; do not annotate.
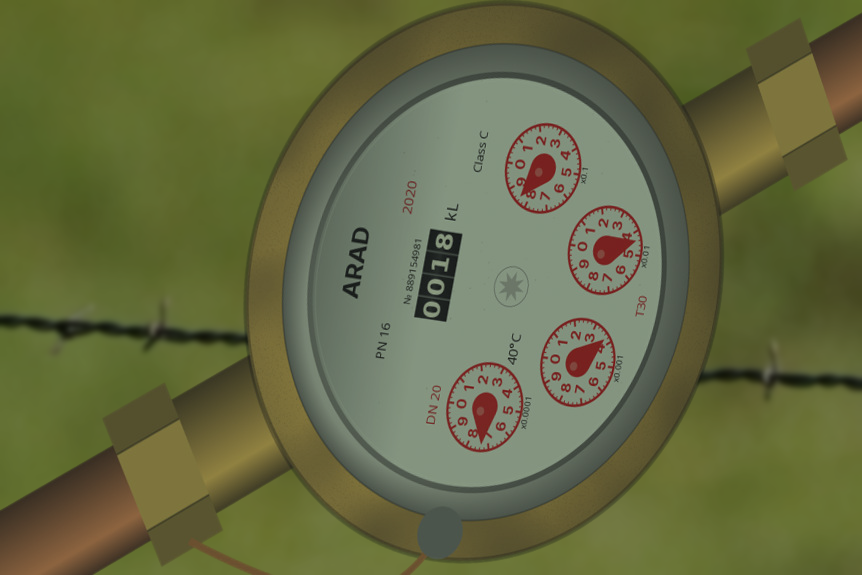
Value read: 18.8437 (kL)
